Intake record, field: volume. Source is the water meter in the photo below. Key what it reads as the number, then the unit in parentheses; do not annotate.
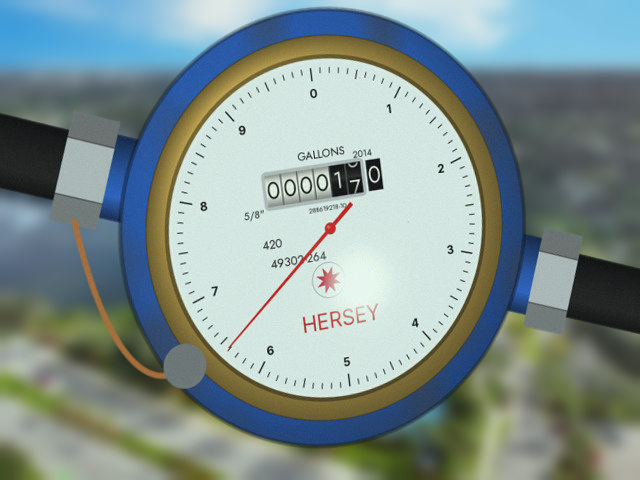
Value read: 166.4 (gal)
